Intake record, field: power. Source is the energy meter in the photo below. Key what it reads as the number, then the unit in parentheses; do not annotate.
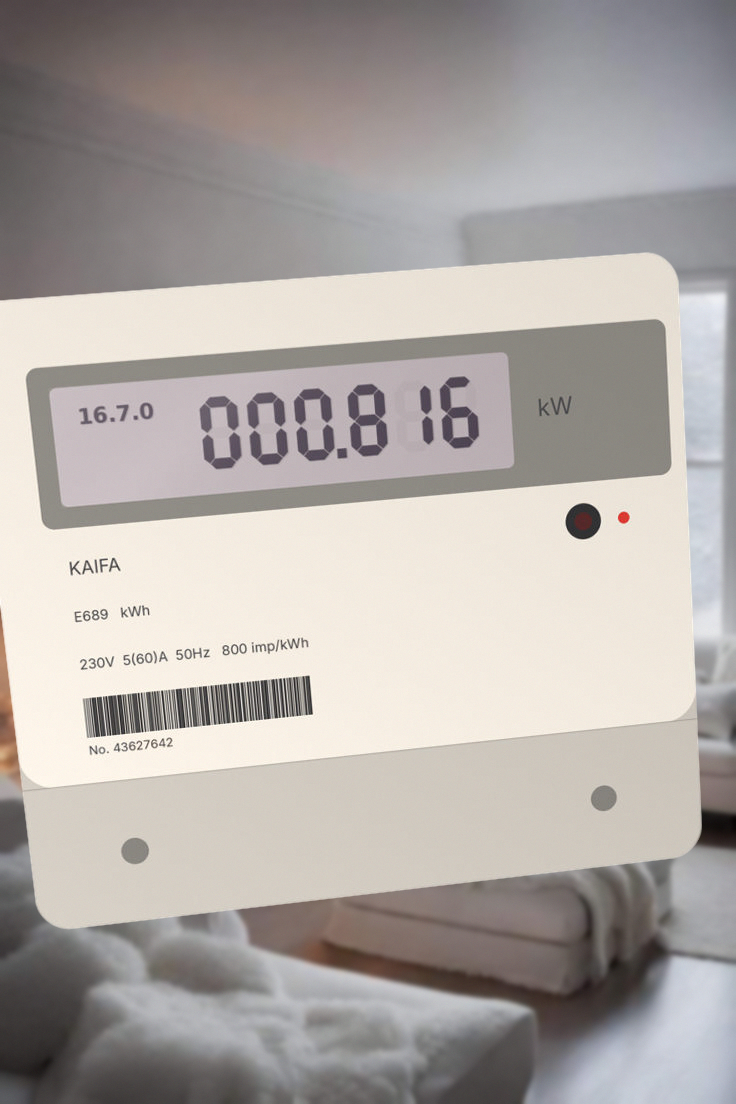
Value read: 0.816 (kW)
